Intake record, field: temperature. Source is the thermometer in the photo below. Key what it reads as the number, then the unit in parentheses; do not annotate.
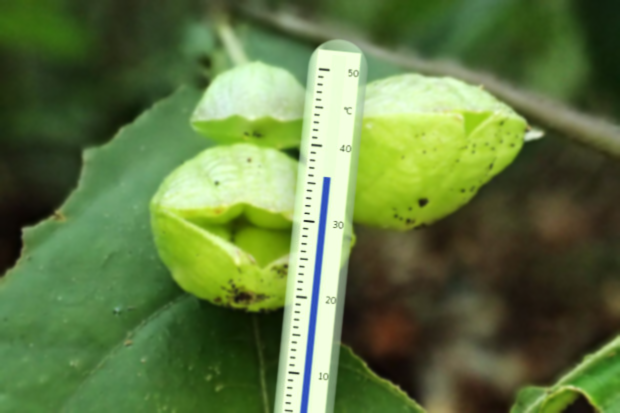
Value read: 36 (°C)
